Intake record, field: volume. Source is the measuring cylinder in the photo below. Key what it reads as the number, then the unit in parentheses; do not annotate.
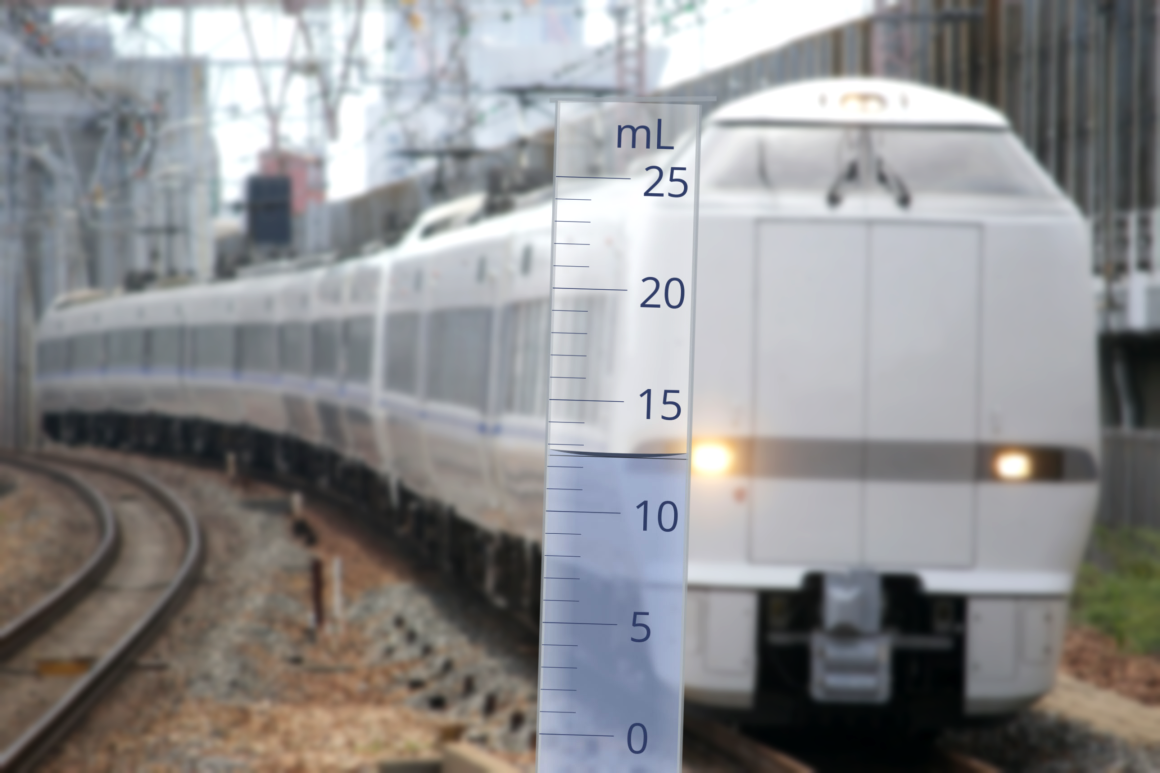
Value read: 12.5 (mL)
